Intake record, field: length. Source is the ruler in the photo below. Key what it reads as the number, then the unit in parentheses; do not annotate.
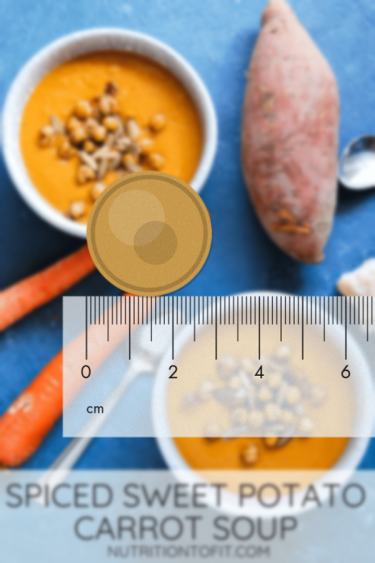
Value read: 2.9 (cm)
